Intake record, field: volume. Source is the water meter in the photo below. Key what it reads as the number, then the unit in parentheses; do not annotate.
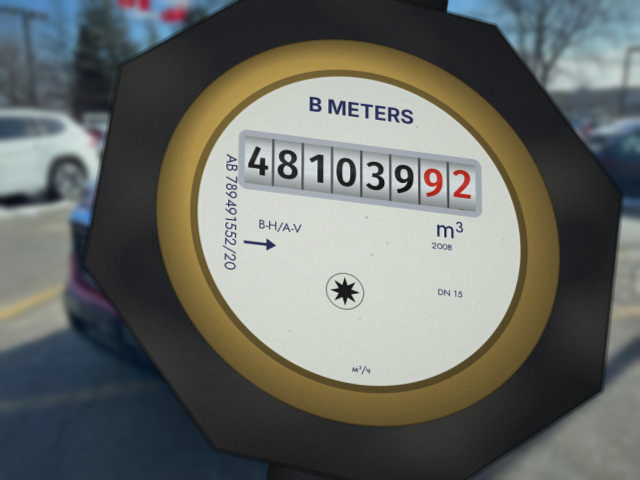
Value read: 481039.92 (m³)
